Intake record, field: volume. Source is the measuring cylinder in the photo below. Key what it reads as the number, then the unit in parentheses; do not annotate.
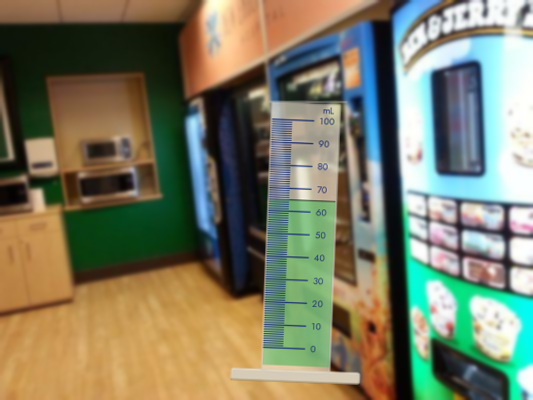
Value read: 65 (mL)
